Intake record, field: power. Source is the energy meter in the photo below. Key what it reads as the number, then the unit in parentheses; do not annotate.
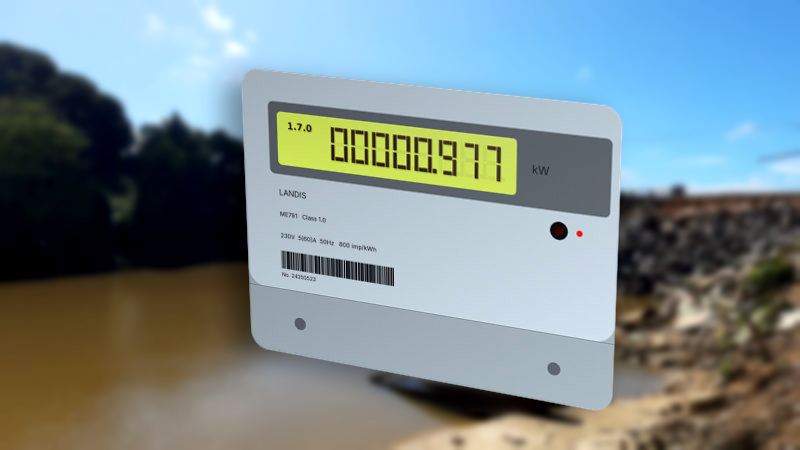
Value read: 0.977 (kW)
